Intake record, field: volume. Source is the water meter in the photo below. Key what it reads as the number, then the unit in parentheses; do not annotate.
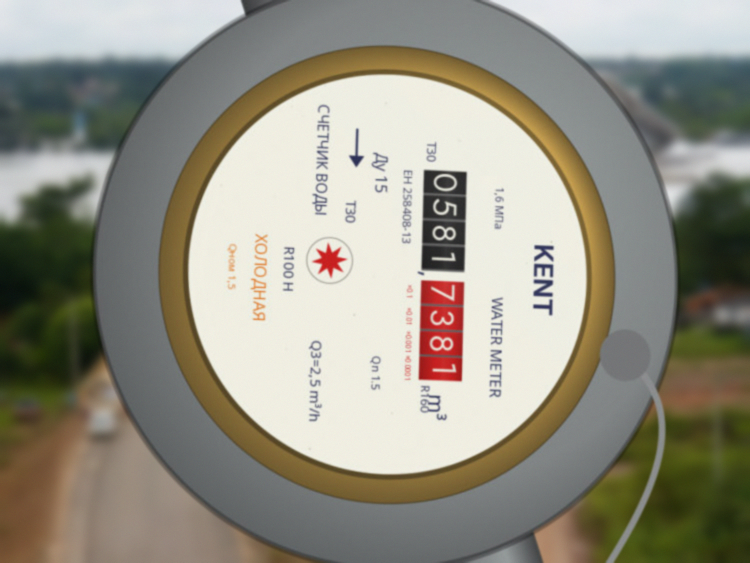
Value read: 581.7381 (m³)
